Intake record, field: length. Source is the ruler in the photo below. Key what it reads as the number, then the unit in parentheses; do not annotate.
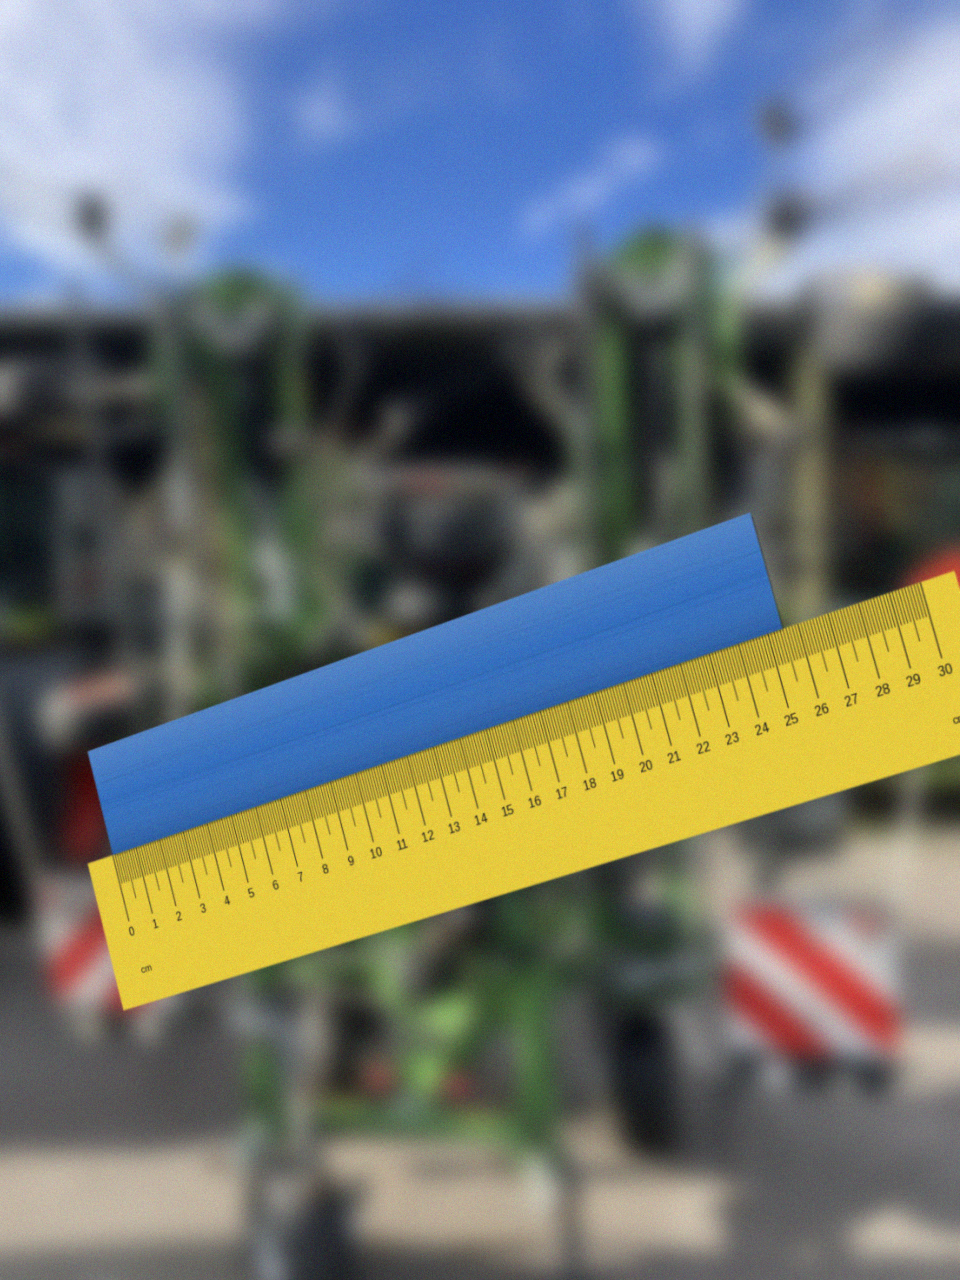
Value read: 25.5 (cm)
